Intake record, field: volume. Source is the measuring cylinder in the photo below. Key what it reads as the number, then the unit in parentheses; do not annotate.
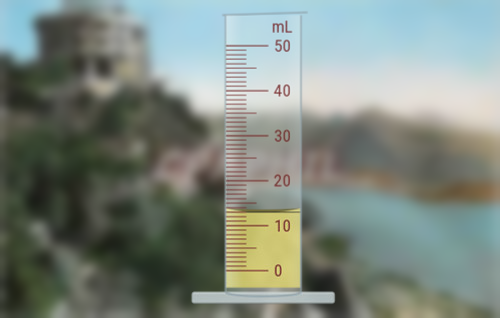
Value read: 13 (mL)
